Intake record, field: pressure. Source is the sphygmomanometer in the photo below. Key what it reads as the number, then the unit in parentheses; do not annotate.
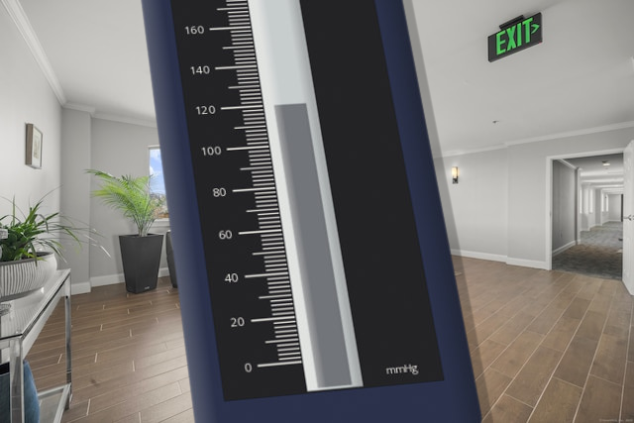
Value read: 120 (mmHg)
